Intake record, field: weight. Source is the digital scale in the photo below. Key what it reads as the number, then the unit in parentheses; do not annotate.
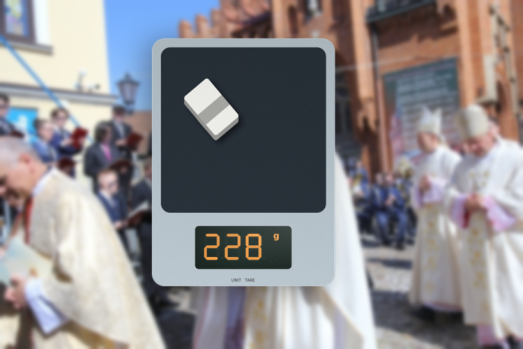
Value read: 228 (g)
